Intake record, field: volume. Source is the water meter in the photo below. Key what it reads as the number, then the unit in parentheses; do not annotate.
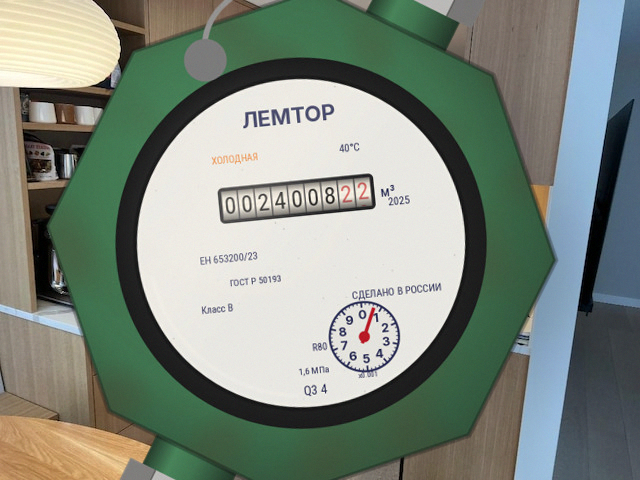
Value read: 24008.220 (m³)
